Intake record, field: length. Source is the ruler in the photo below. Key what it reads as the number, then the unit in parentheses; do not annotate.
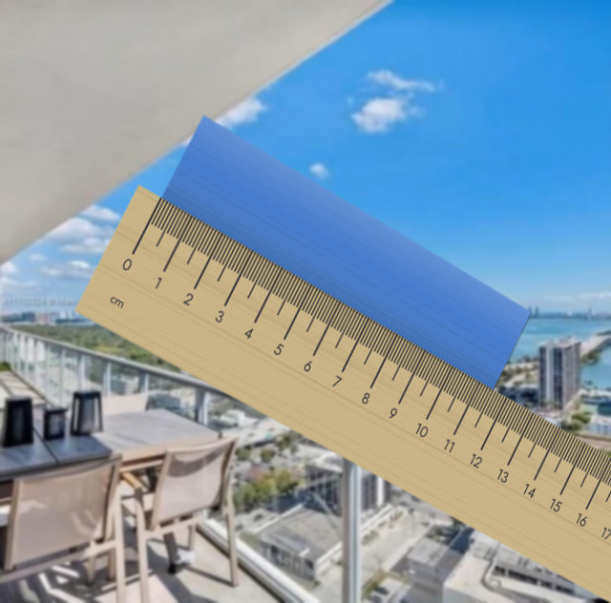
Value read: 11.5 (cm)
